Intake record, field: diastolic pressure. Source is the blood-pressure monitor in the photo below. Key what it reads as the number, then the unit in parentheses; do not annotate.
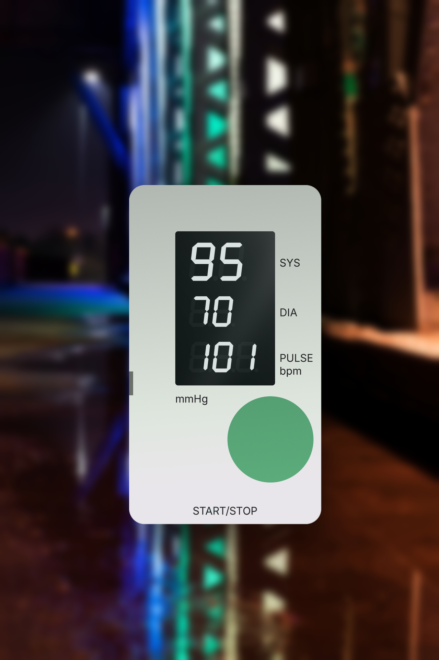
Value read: 70 (mmHg)
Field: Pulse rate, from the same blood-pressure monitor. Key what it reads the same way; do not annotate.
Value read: 101 (bpm)
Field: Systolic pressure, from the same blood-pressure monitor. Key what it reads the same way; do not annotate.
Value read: 95 (mmHg)
